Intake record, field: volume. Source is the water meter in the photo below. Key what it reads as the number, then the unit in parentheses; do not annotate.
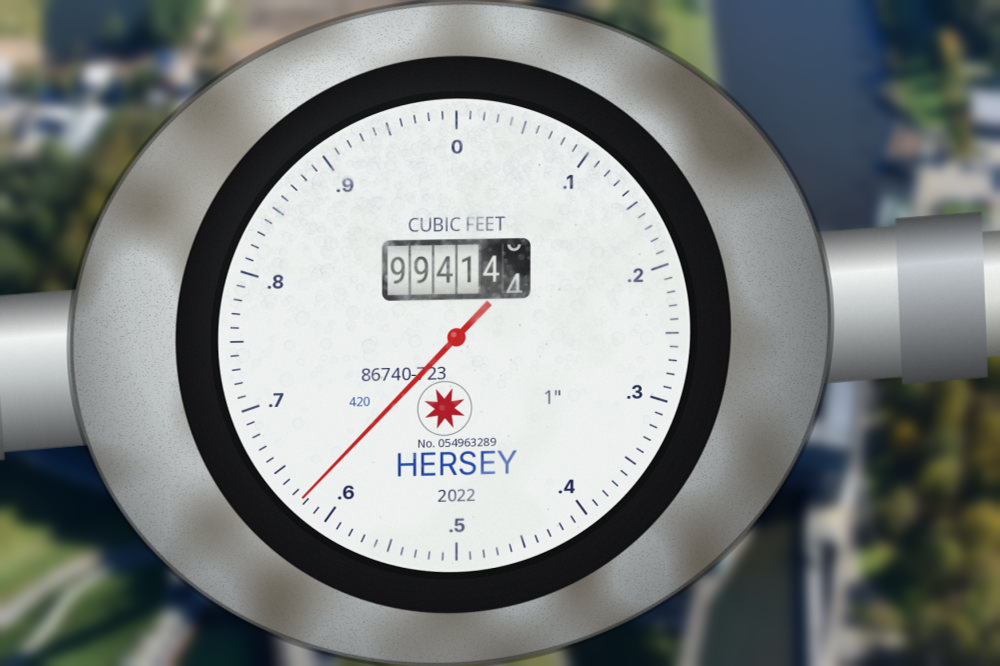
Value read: 994143.62 (ft³)
